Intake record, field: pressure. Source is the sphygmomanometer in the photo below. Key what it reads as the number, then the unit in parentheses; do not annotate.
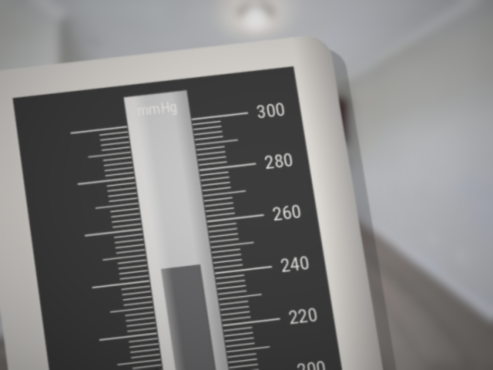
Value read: 244 (mmHg)
